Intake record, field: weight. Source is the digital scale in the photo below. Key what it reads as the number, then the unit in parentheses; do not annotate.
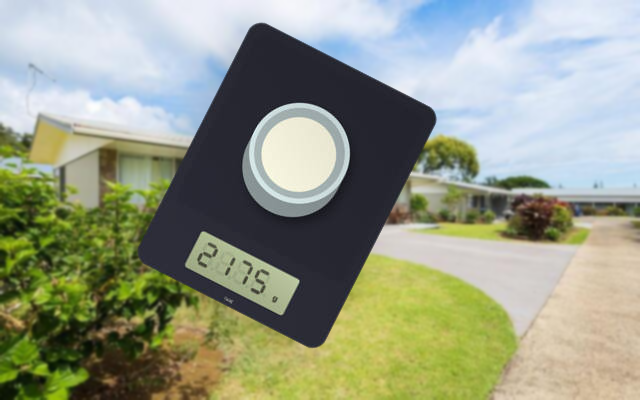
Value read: 2175 (g)
